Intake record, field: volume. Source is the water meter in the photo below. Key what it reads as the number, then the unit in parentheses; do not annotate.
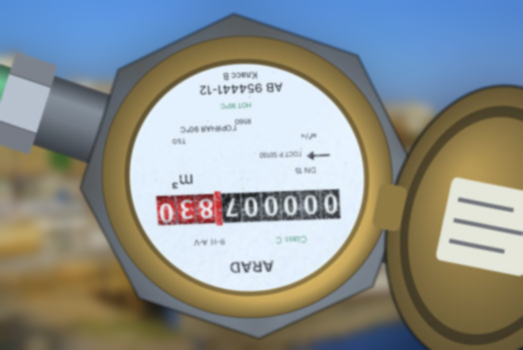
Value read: 7.830 (m³)
